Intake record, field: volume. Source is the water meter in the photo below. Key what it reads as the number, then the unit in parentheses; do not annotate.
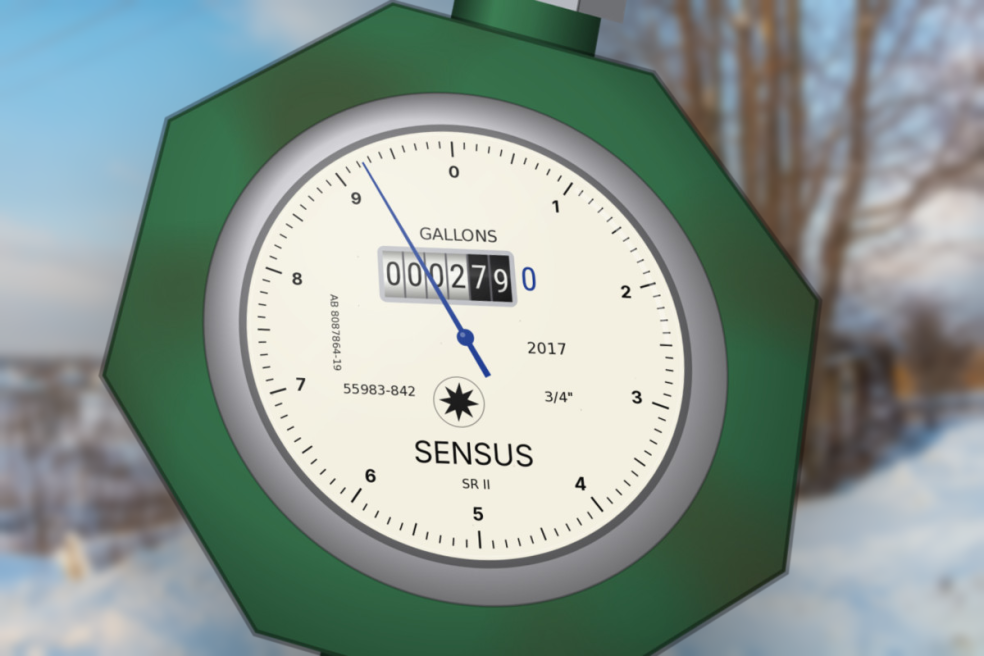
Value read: 2789.2 (gal)
